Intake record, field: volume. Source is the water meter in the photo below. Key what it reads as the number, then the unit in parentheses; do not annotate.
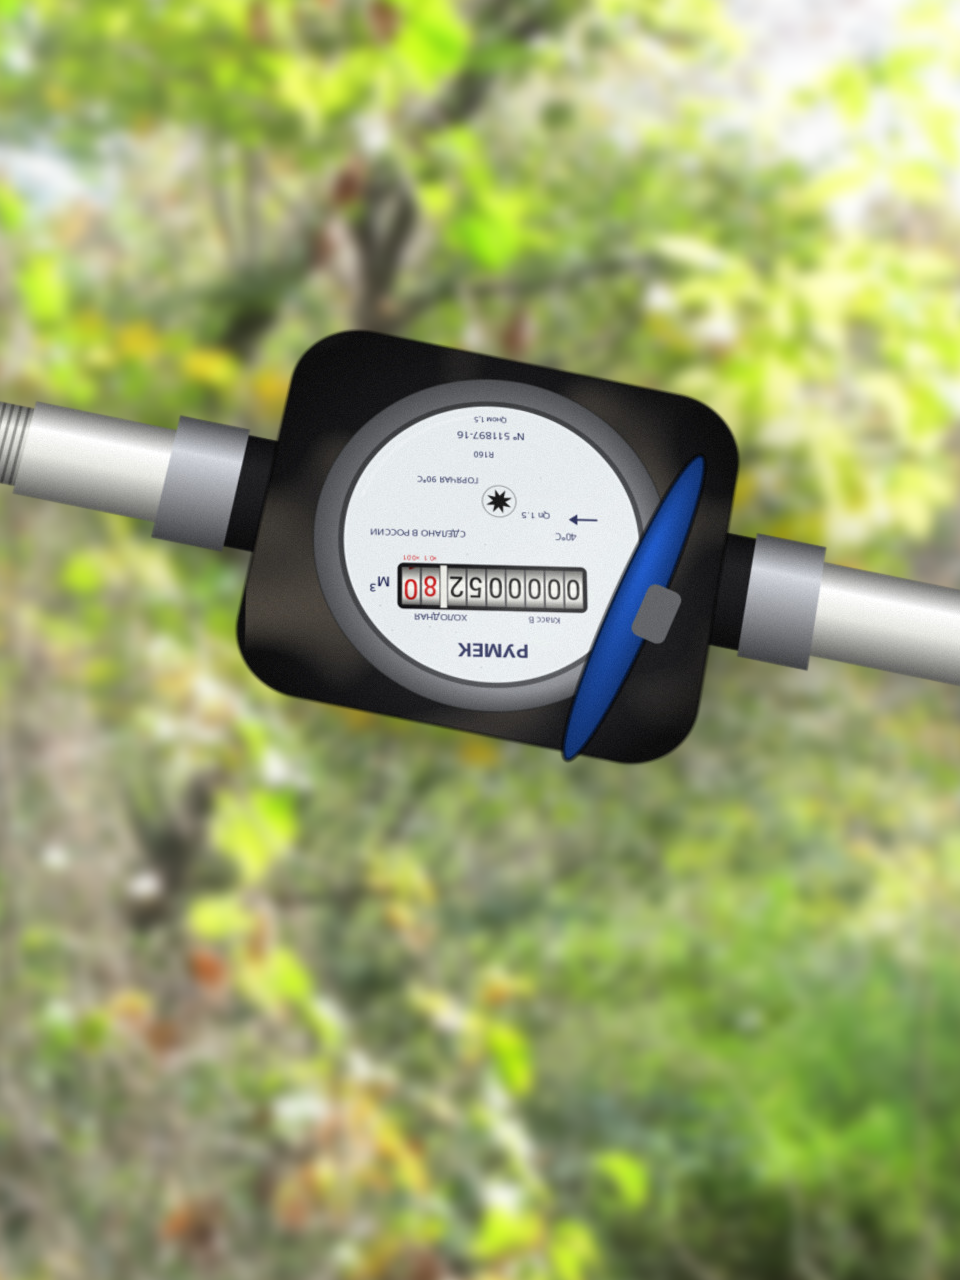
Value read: 52.80 (m³)
